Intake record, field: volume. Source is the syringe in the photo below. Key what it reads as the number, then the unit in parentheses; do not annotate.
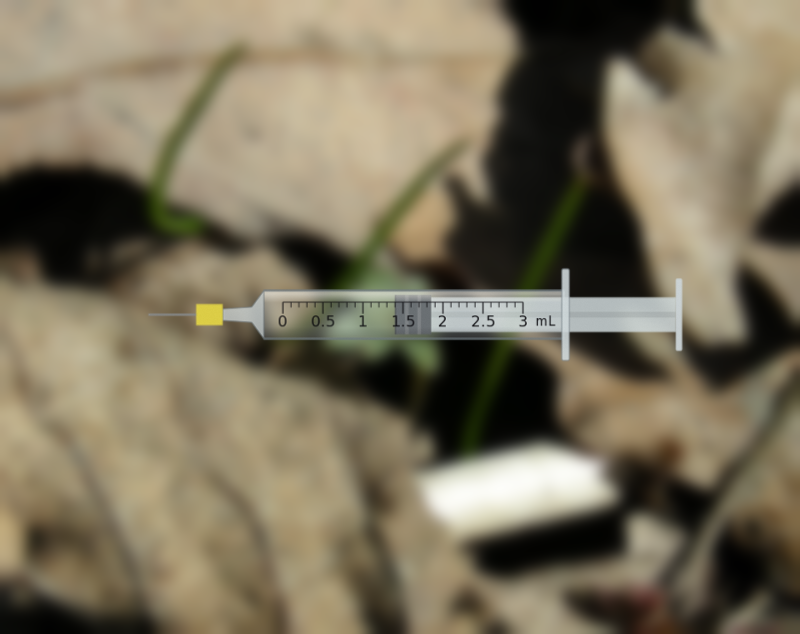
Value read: 1.4 (mL)
